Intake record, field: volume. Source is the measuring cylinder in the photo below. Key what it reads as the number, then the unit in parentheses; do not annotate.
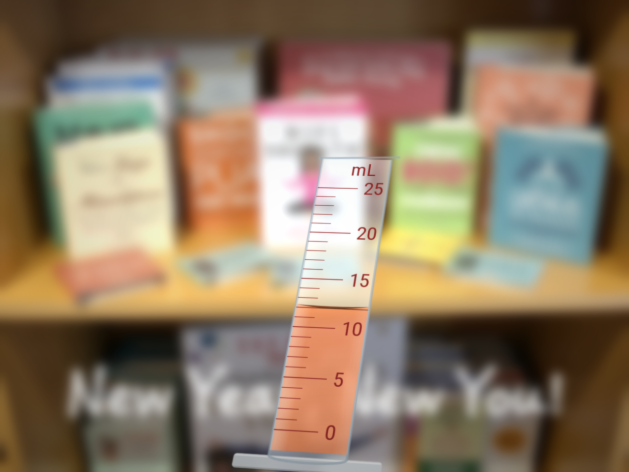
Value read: 12 (mL)
